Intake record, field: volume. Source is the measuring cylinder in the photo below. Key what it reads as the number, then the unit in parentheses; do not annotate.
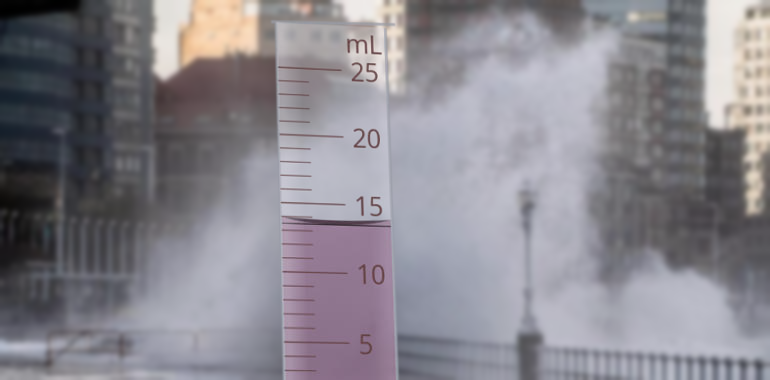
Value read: 13.5 (mL)
